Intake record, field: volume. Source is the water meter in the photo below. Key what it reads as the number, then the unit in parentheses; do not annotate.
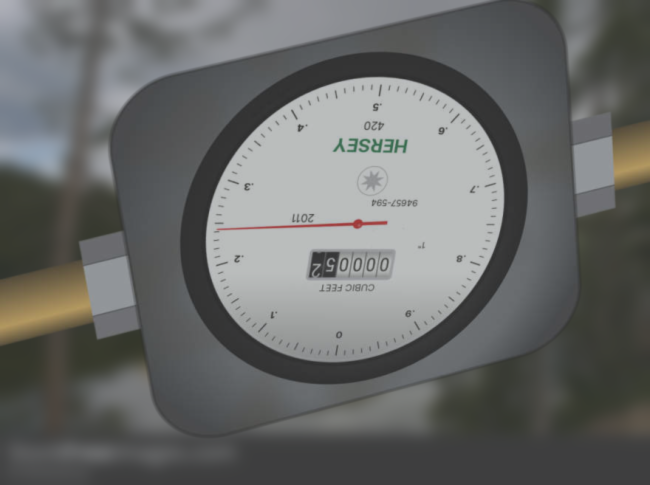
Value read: 52.24 (ft³)
